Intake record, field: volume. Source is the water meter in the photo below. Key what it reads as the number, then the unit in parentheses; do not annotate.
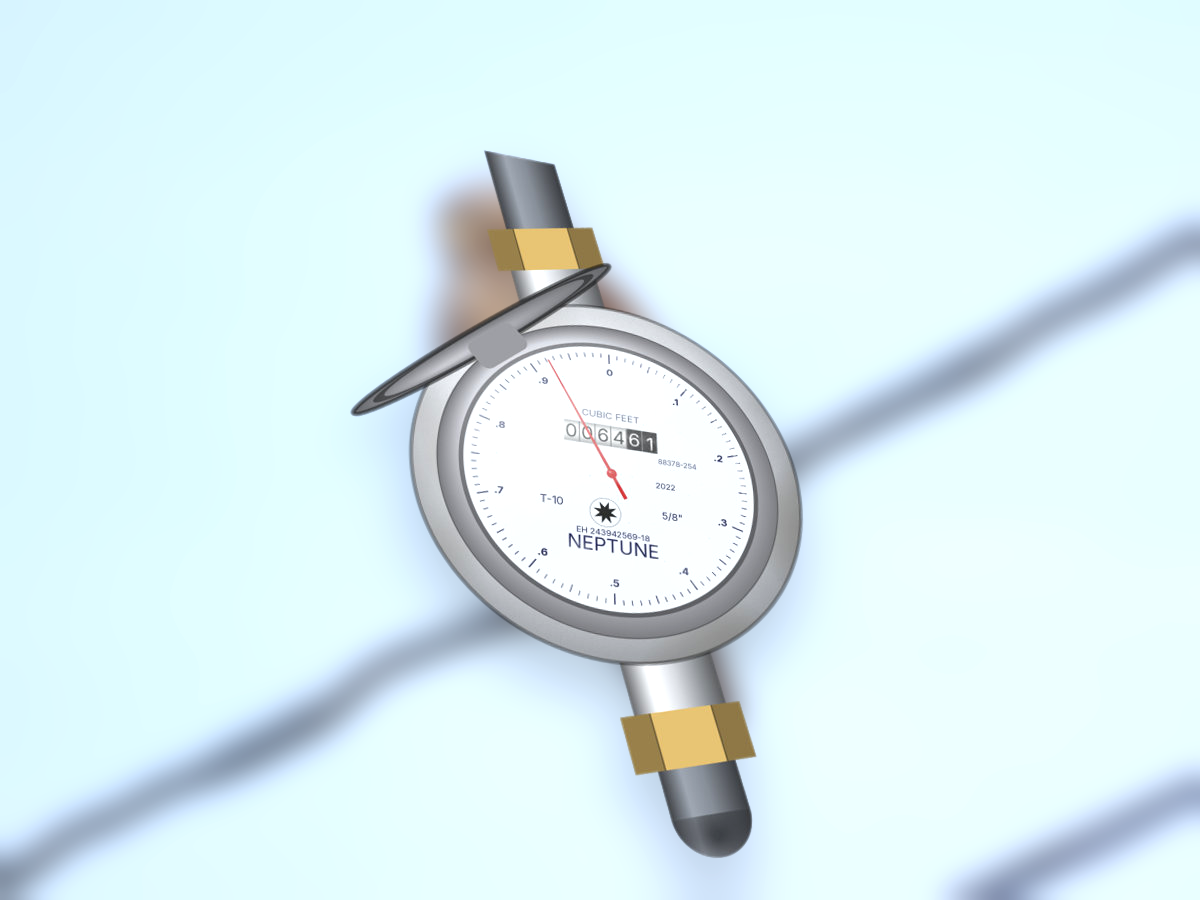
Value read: 6460.92 (ft³)
